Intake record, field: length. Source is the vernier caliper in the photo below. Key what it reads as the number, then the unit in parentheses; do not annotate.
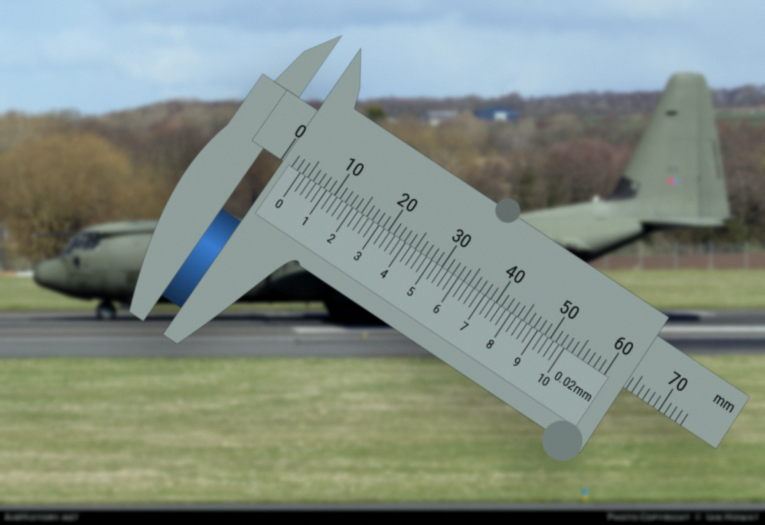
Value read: 3.6 (mm)
